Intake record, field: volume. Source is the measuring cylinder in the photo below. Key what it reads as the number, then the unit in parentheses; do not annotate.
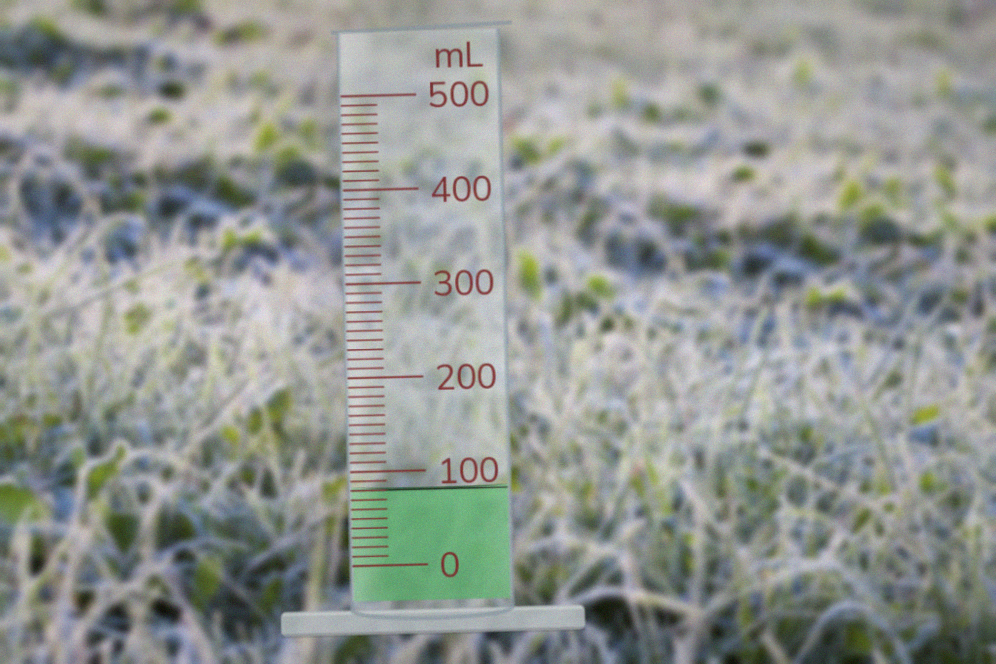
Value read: 80 (mL)
